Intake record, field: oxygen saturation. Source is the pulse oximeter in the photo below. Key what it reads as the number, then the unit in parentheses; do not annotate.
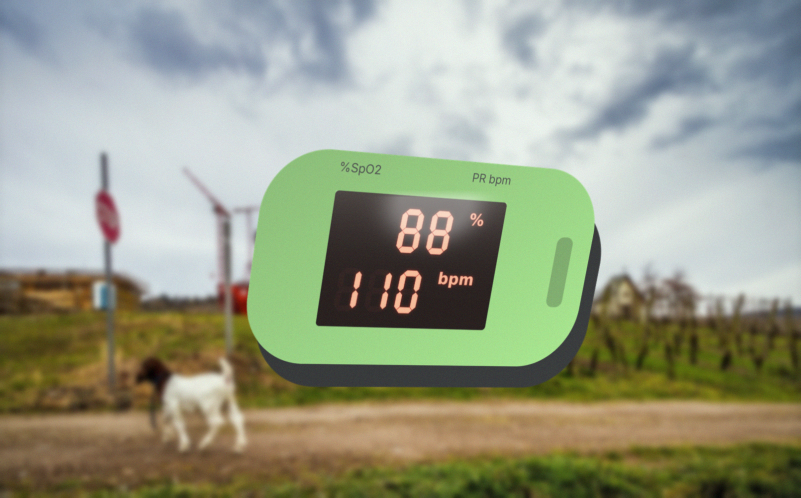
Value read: 88 (%)
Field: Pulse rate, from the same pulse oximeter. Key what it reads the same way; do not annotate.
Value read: 110 (bpm)
